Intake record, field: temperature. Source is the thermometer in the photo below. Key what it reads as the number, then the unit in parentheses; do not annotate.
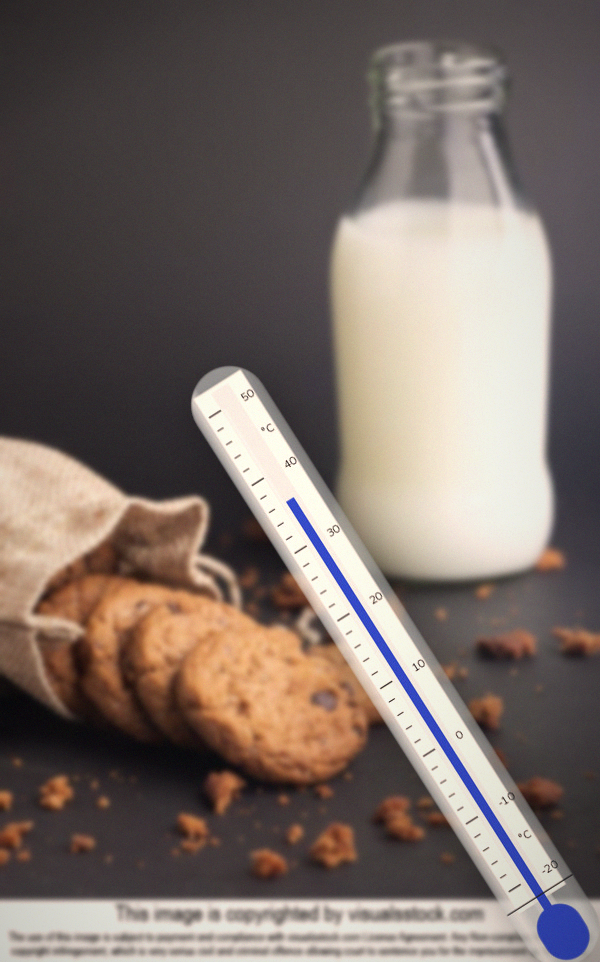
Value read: 36 (°C)
